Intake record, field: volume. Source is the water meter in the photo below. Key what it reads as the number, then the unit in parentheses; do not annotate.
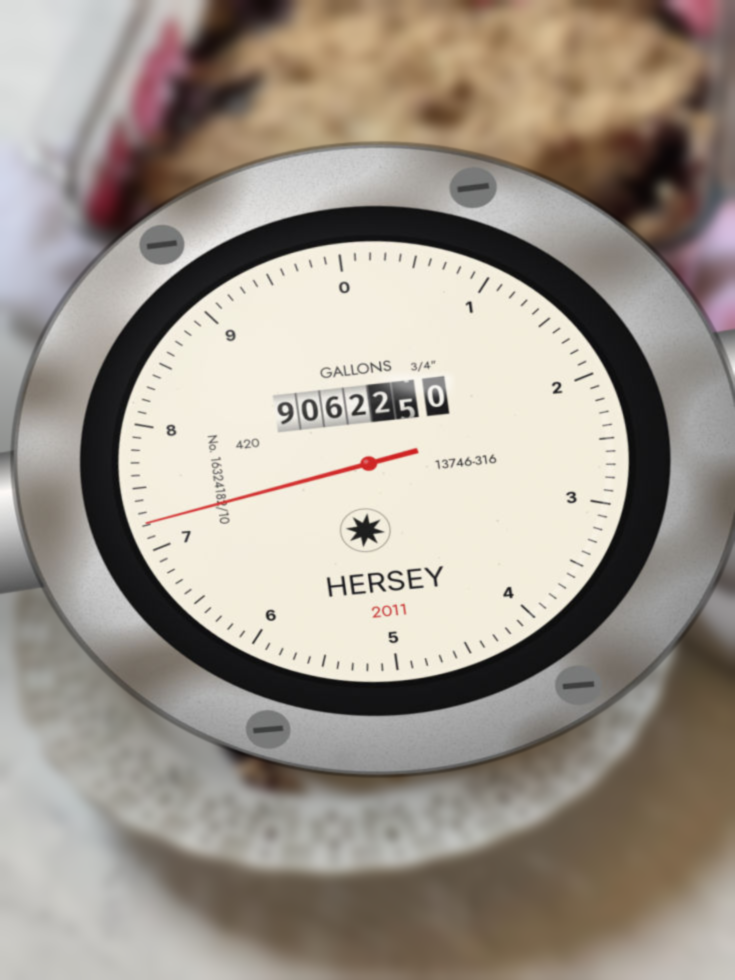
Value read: 9062247.2 (gal)
